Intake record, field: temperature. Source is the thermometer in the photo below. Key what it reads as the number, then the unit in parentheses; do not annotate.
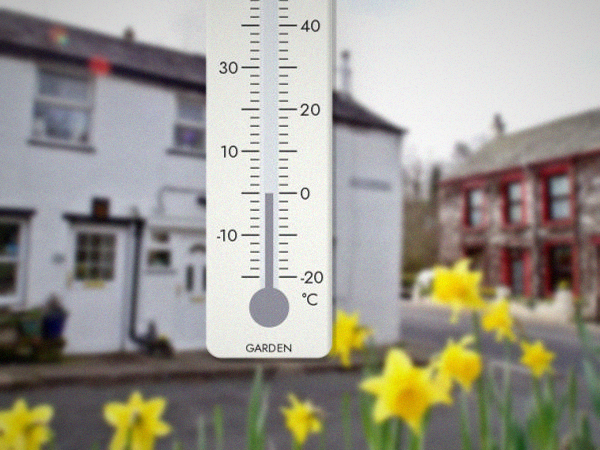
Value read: 0 (°C)
